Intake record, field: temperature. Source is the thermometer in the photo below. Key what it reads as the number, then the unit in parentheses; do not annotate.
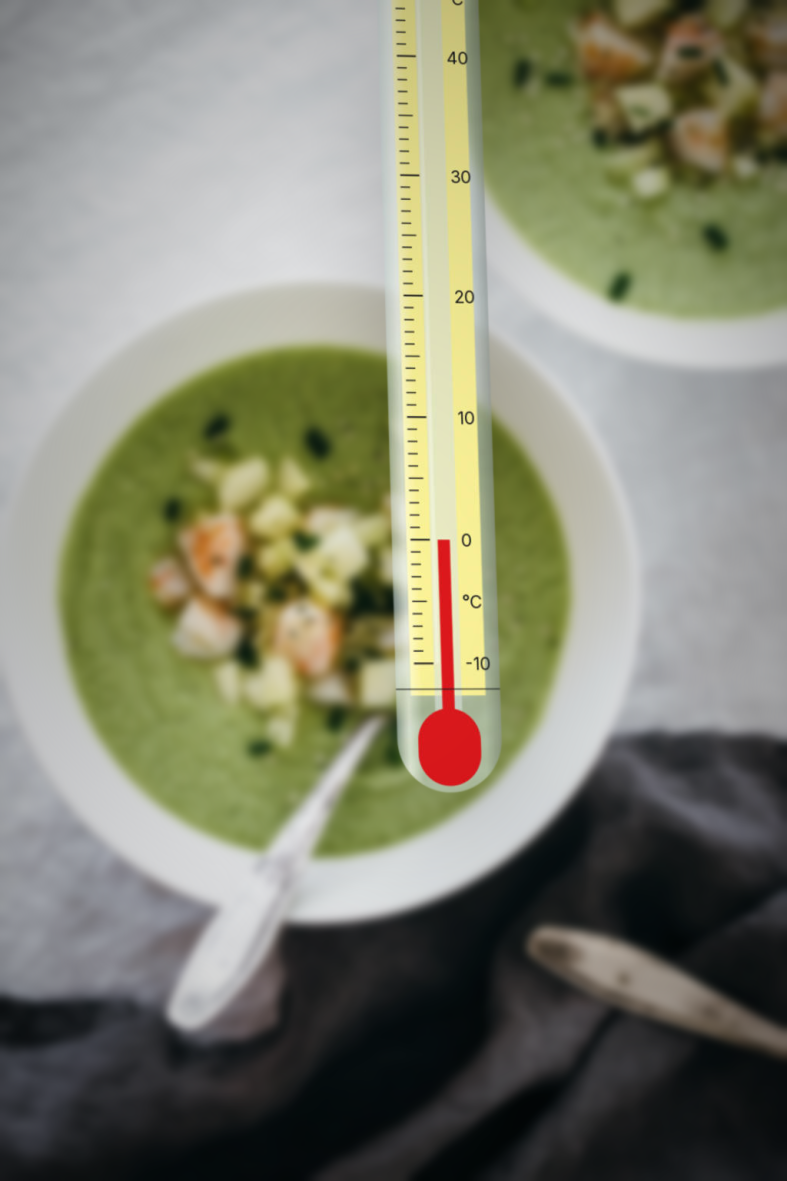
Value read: 0 (°C)
